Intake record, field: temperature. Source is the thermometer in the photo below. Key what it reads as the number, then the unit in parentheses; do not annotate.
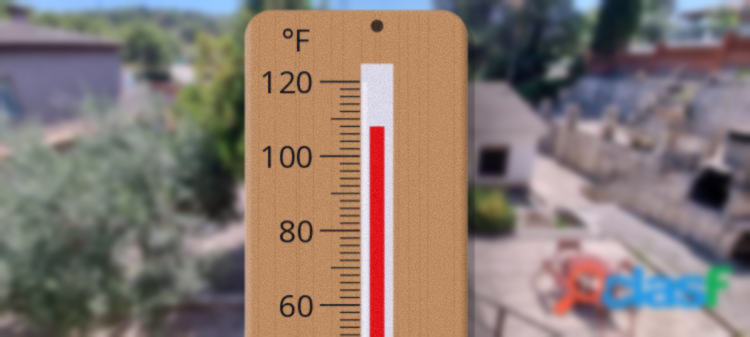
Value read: 108 (°F)
